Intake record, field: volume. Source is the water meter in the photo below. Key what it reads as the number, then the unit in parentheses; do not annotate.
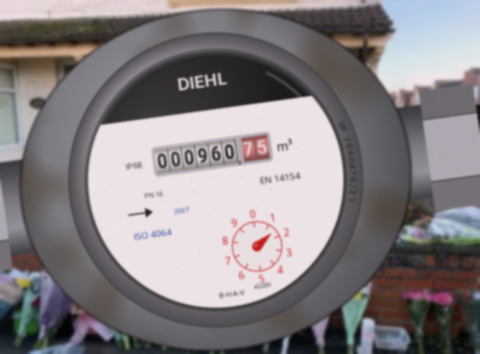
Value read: 960.751 (m³)
